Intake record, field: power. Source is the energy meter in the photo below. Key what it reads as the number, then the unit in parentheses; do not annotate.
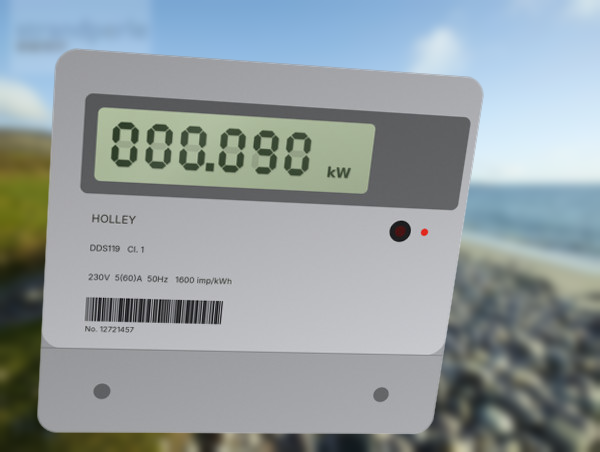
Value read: 0.090 (kW)
